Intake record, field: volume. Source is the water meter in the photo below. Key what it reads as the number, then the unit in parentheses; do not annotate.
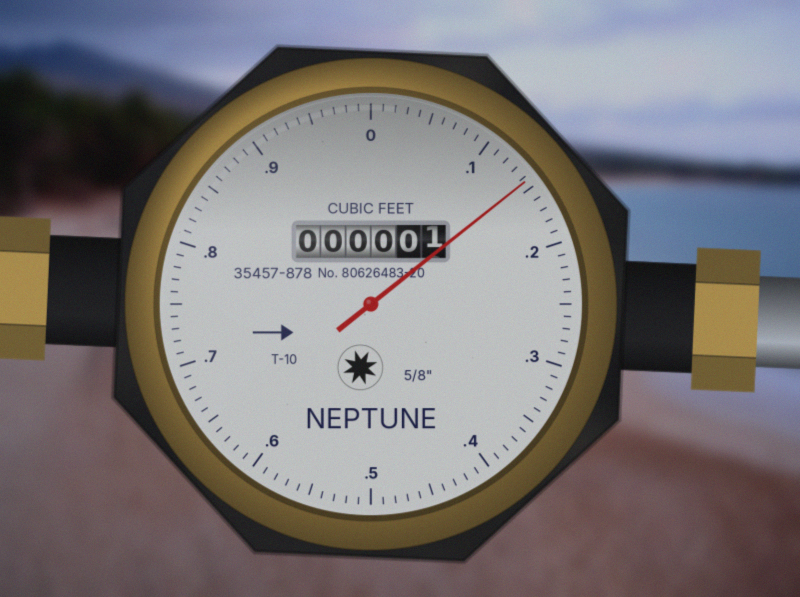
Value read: 1.14 (ft³)
